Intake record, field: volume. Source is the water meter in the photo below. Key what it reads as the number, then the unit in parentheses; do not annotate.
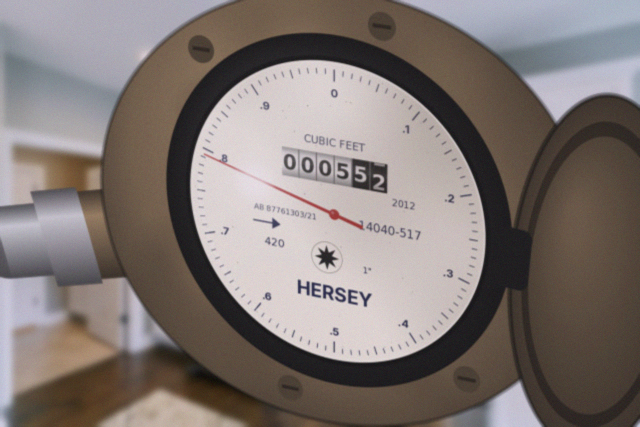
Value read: 551.79 (ft³)
